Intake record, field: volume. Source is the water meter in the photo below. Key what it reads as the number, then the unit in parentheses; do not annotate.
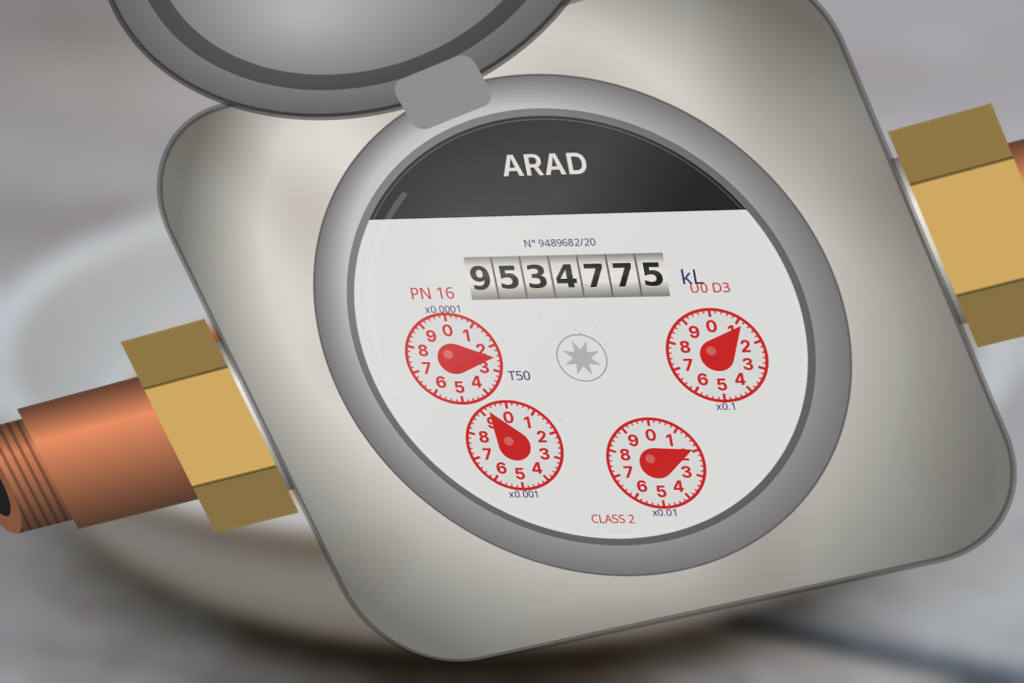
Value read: 9534775.1192 (kL)
